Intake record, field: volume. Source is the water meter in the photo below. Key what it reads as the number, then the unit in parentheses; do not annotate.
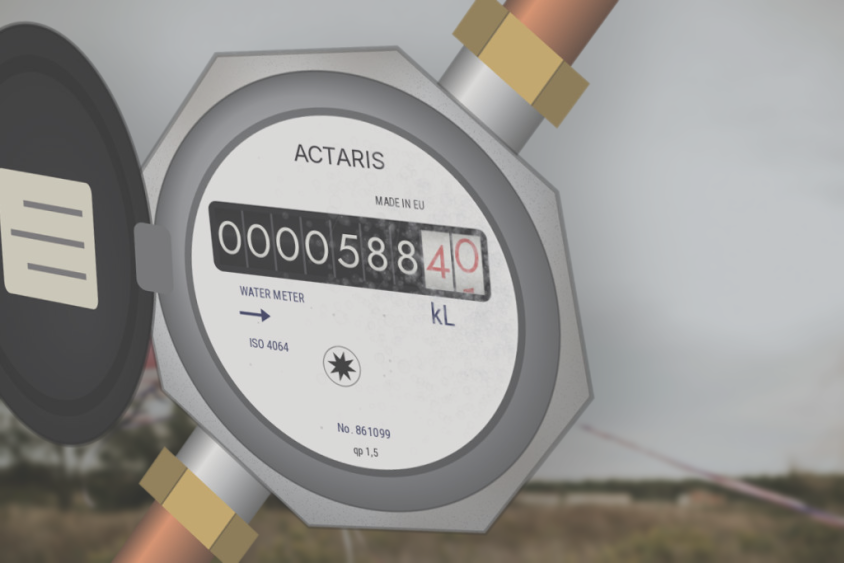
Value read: 588.40 (kL)
